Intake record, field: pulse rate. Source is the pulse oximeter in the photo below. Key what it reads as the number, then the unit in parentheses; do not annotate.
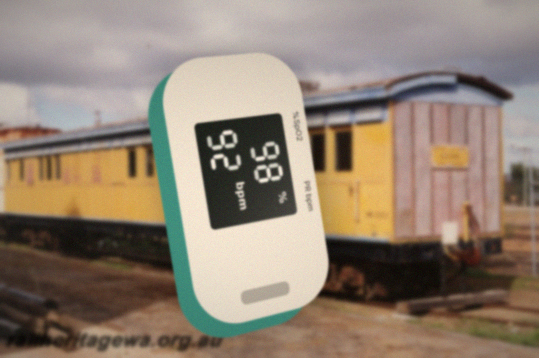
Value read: 92 (bpm)
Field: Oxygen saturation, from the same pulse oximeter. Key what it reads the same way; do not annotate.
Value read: 98 (%)
